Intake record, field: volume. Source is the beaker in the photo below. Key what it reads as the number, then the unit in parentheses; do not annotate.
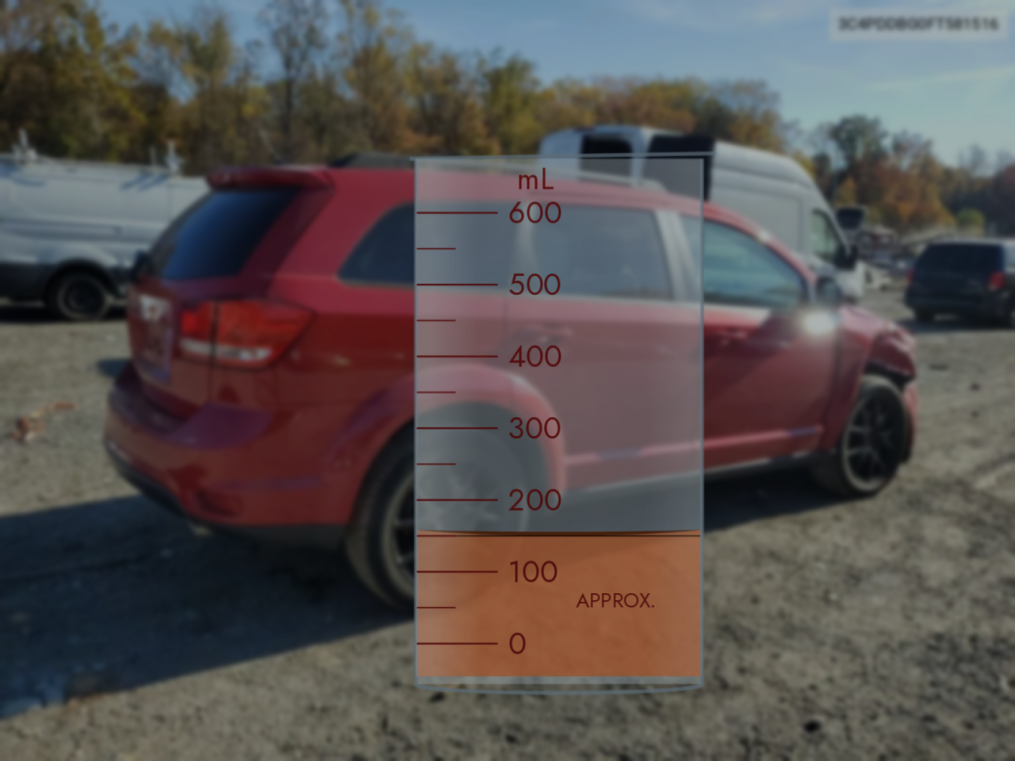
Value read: 150 (mL)
